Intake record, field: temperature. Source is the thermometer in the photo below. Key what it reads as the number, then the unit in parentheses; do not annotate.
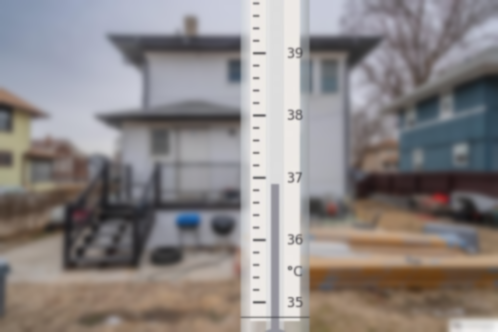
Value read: 36.9 (°C)
